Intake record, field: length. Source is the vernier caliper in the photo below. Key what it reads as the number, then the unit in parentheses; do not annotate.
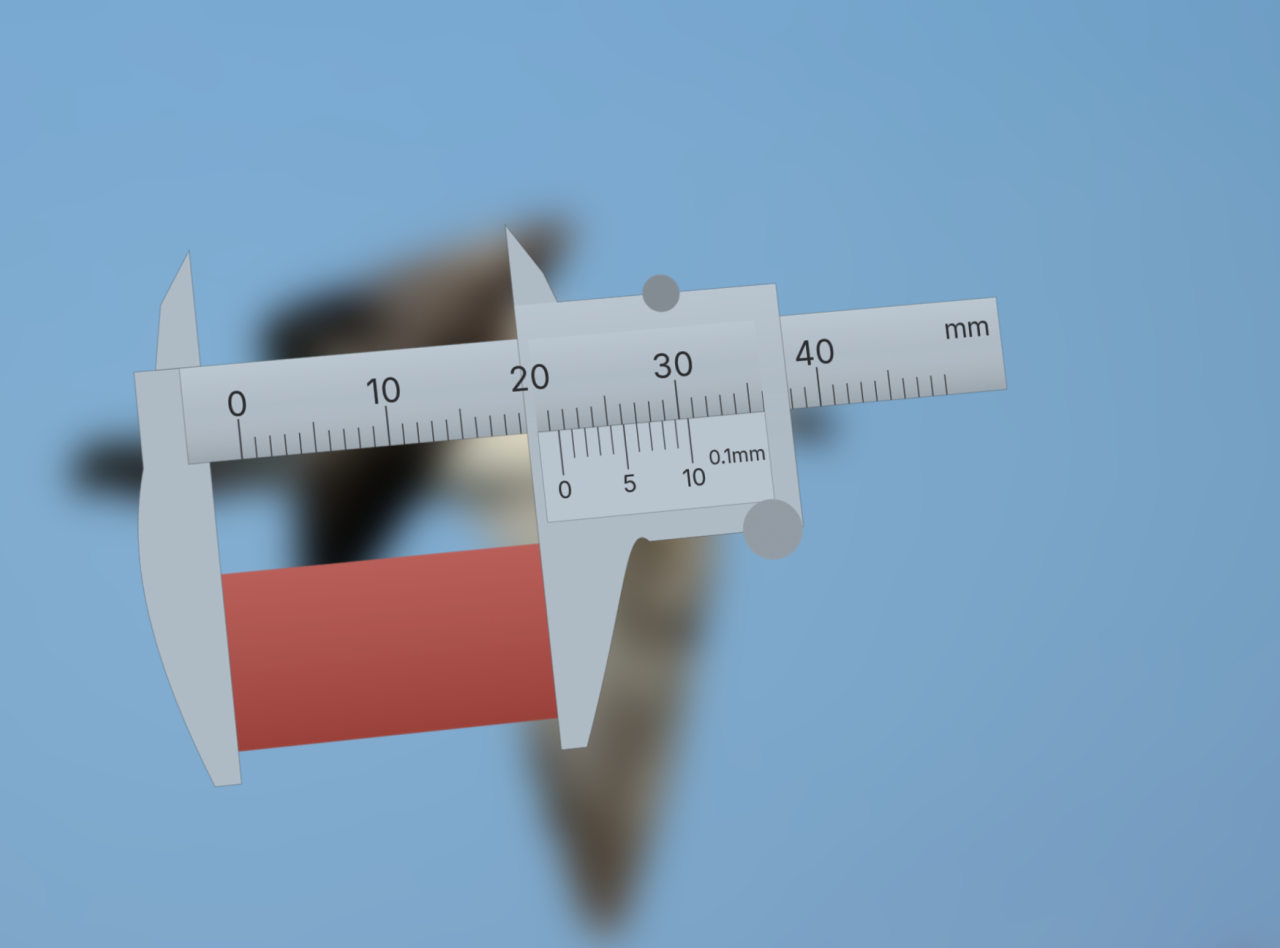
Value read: 21.6 (mm)
